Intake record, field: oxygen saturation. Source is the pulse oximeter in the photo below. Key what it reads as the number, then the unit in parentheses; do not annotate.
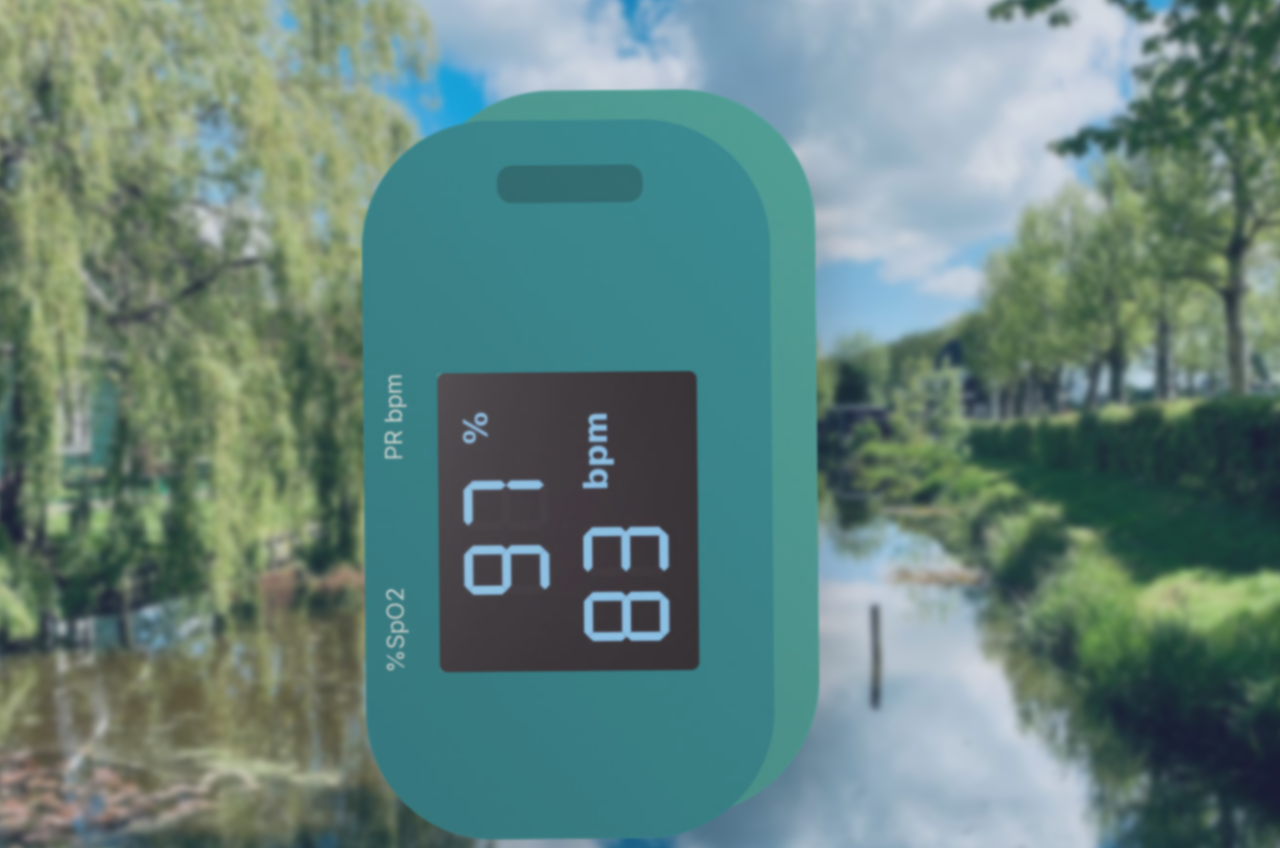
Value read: 97 (%)
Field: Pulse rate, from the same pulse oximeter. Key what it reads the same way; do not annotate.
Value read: 83 (bpm)
